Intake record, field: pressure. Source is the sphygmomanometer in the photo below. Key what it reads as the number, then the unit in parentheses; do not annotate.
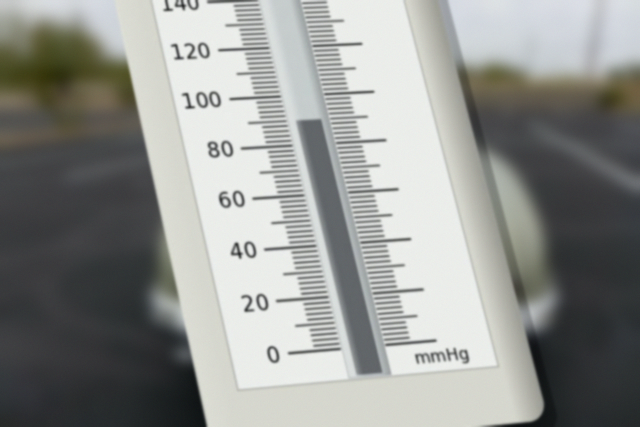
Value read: 90 (mmHg)
